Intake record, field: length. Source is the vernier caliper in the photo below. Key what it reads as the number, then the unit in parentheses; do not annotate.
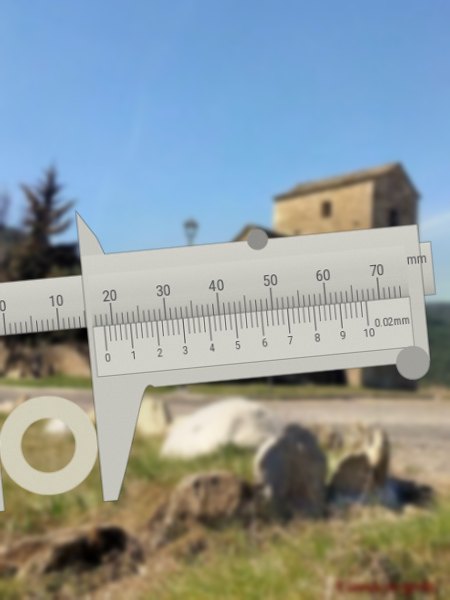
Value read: 18.5 (mm)
